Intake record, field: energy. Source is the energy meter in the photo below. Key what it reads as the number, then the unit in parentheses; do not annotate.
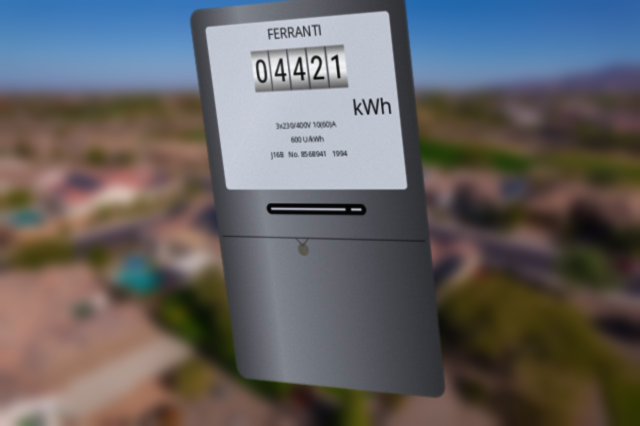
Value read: 4421 (kWh)
